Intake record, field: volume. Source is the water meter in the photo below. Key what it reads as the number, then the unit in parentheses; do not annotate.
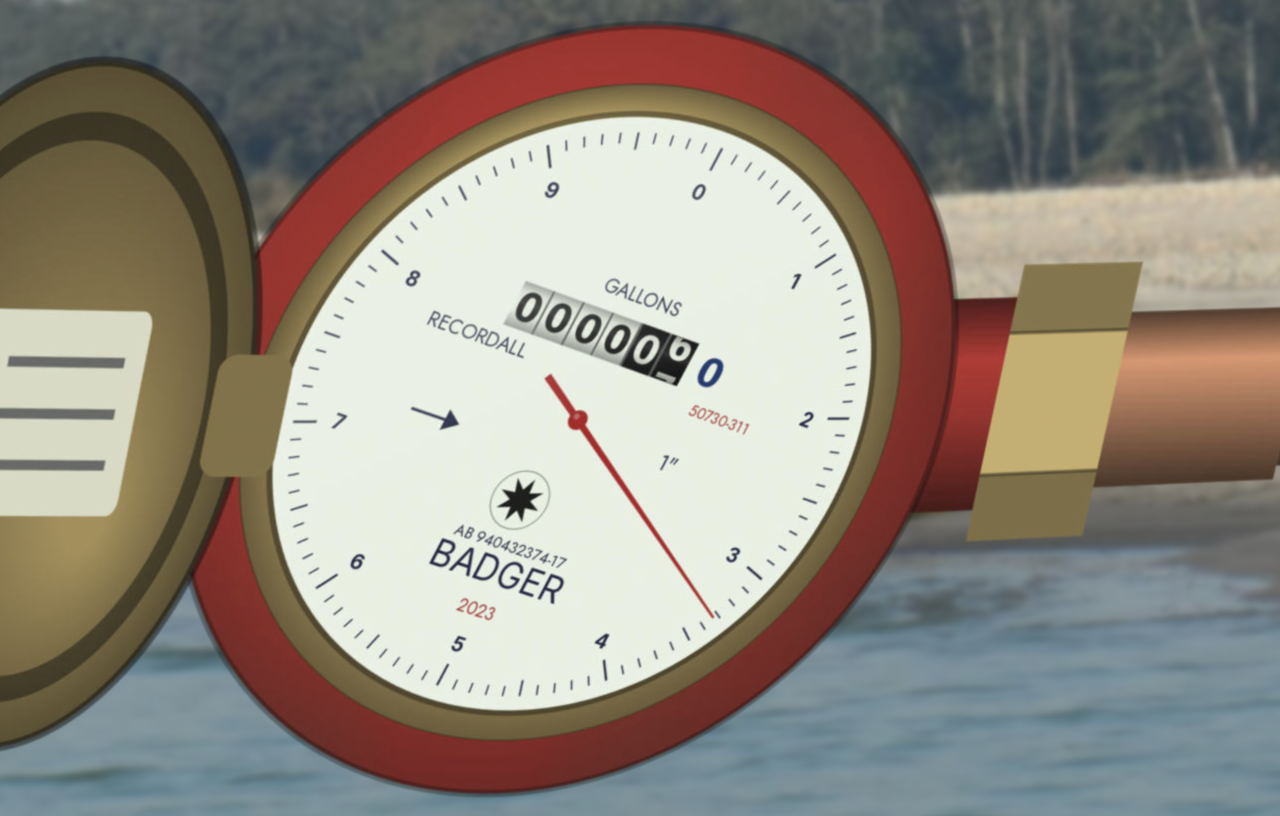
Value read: 63.3 (gal)
